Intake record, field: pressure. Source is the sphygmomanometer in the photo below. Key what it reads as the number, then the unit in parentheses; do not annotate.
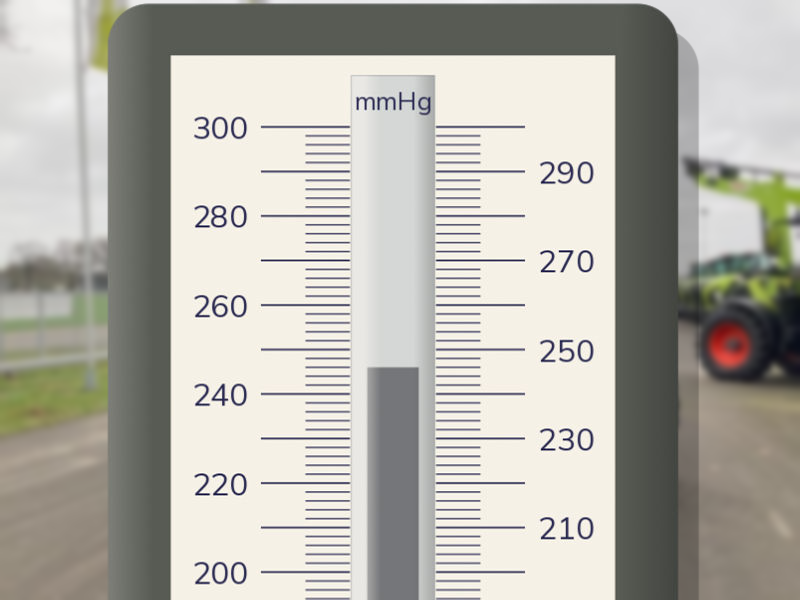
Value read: 246 (mmHg)
